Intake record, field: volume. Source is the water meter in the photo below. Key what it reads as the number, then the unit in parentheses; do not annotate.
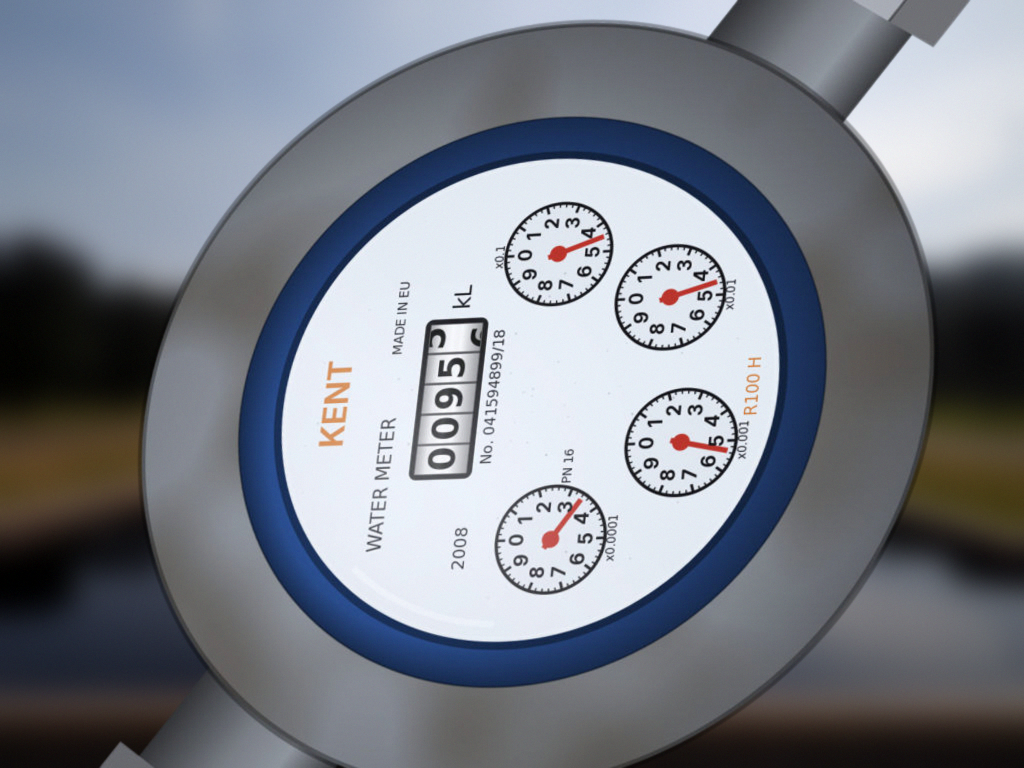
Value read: 955.4453 (kL)
